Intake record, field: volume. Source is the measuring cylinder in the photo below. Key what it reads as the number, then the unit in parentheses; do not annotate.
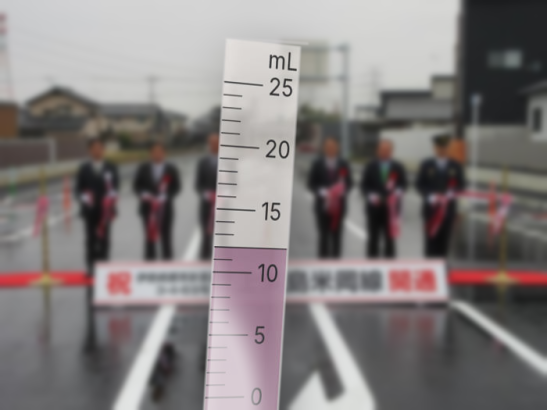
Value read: 12 (mL)
